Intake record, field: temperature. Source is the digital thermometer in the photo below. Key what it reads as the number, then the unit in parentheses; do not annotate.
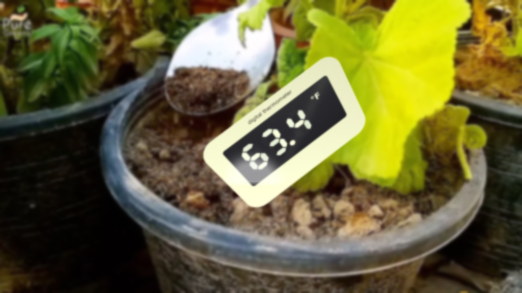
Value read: 63.4 (°F)
